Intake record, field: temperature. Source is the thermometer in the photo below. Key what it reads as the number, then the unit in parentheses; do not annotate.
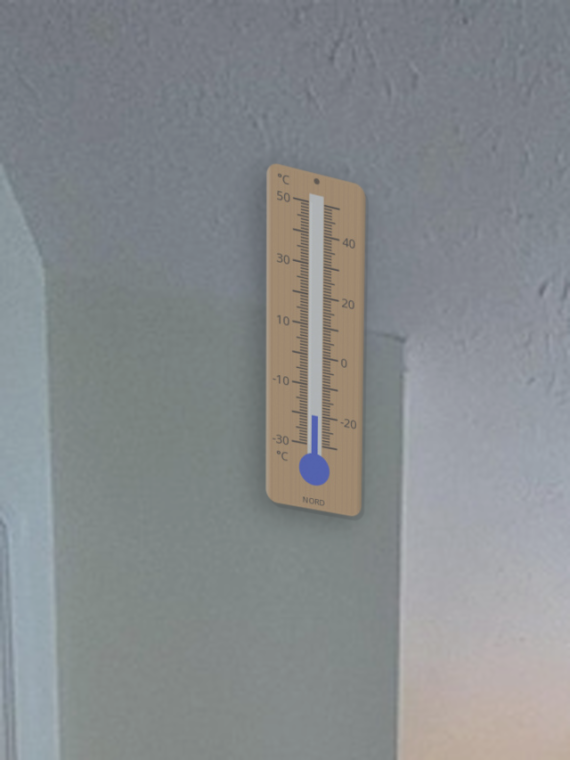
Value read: -20 (°C)
